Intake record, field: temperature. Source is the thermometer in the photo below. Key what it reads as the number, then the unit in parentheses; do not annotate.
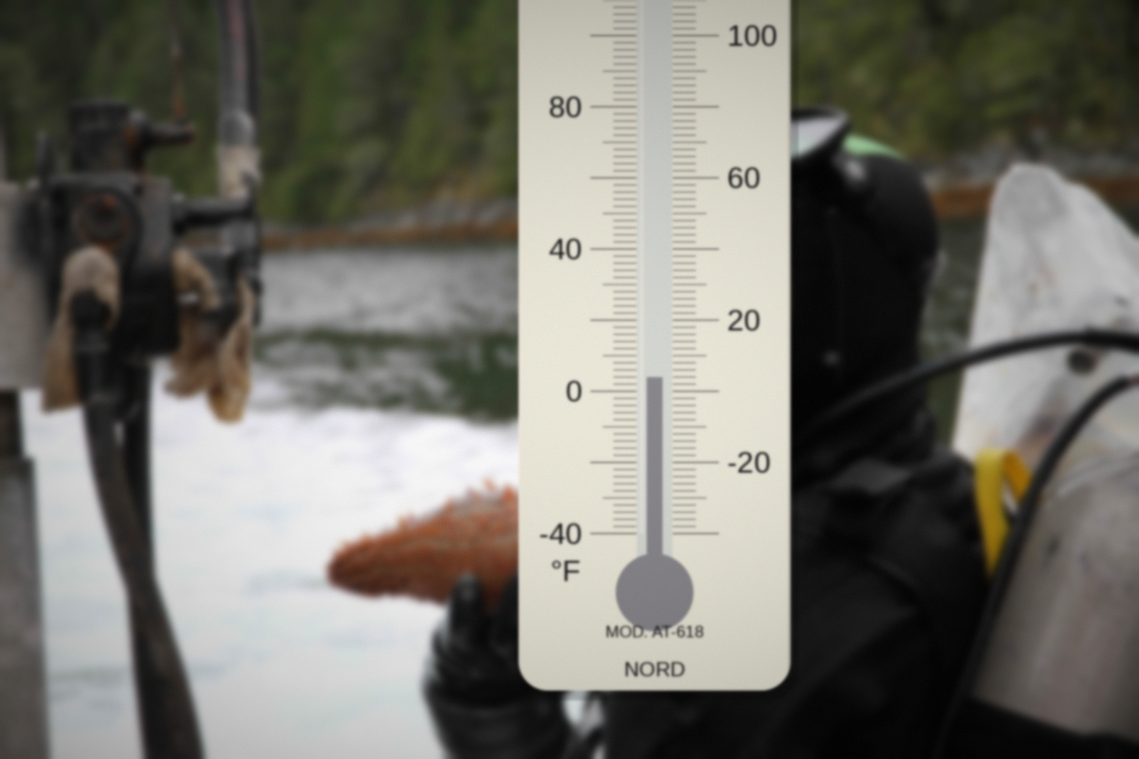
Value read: 4 (°F)
